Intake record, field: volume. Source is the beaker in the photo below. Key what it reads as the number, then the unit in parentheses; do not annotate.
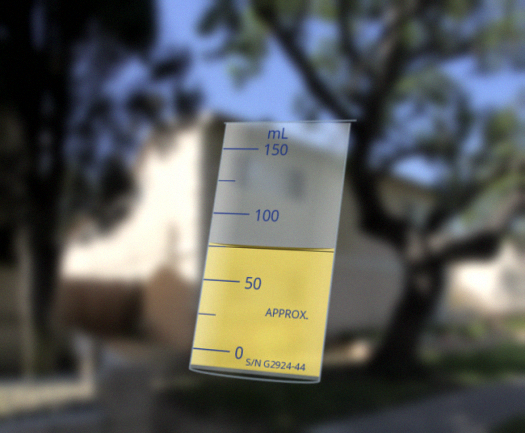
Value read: 75 (mL)
